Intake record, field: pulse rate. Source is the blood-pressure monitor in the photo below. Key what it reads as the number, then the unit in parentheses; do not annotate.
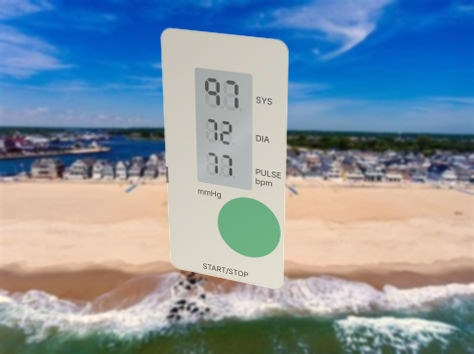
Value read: 77 (bpm)
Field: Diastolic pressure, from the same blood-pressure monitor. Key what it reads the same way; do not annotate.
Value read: 72 (mmHg)
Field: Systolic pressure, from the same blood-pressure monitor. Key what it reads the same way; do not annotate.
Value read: 97 (mmHg)
